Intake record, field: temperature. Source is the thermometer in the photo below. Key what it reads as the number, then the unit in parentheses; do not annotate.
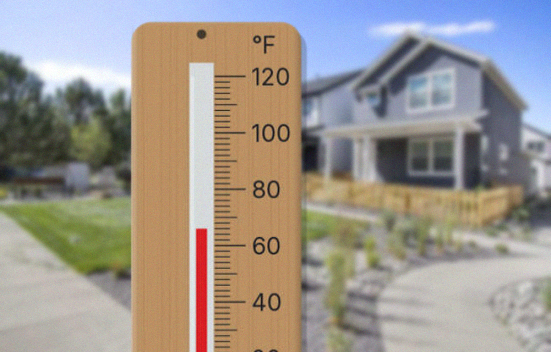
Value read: 66 (°F)
